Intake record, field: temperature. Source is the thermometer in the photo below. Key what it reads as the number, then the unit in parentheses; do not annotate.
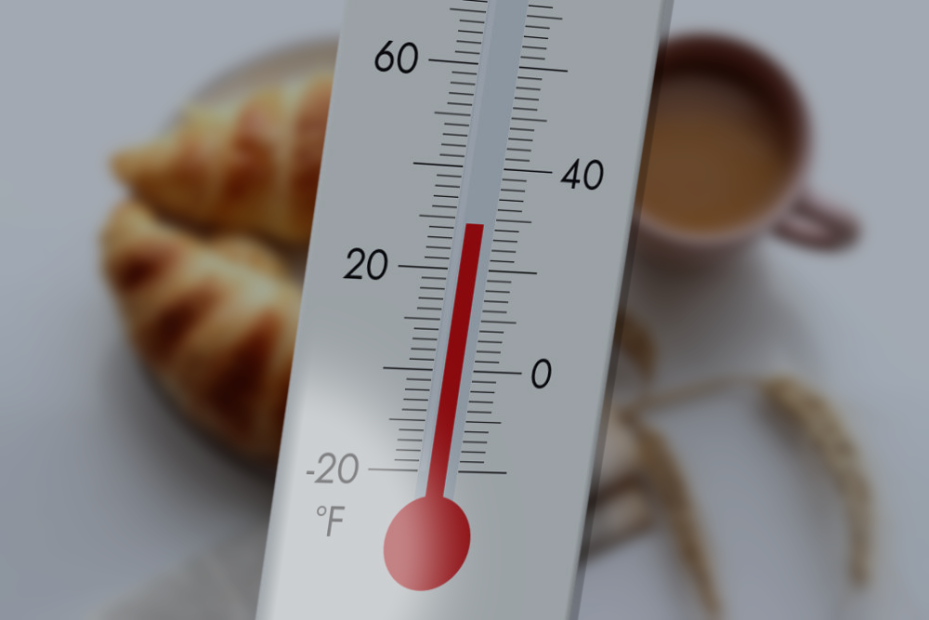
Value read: 29 (°F)
